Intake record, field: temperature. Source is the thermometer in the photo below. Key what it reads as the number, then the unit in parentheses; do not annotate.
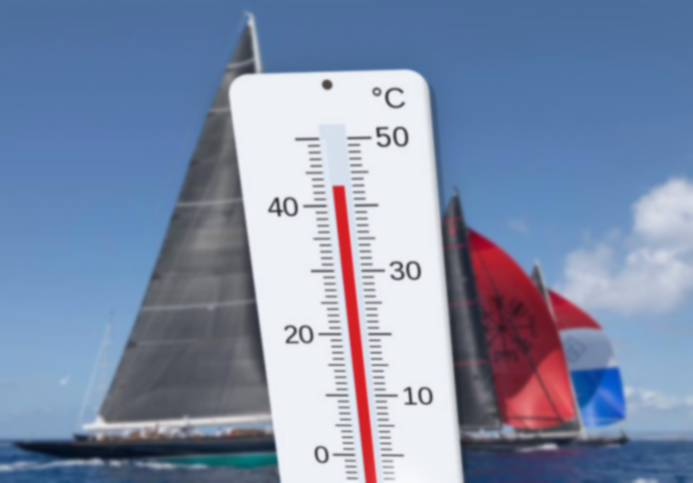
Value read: 43 (°C)
